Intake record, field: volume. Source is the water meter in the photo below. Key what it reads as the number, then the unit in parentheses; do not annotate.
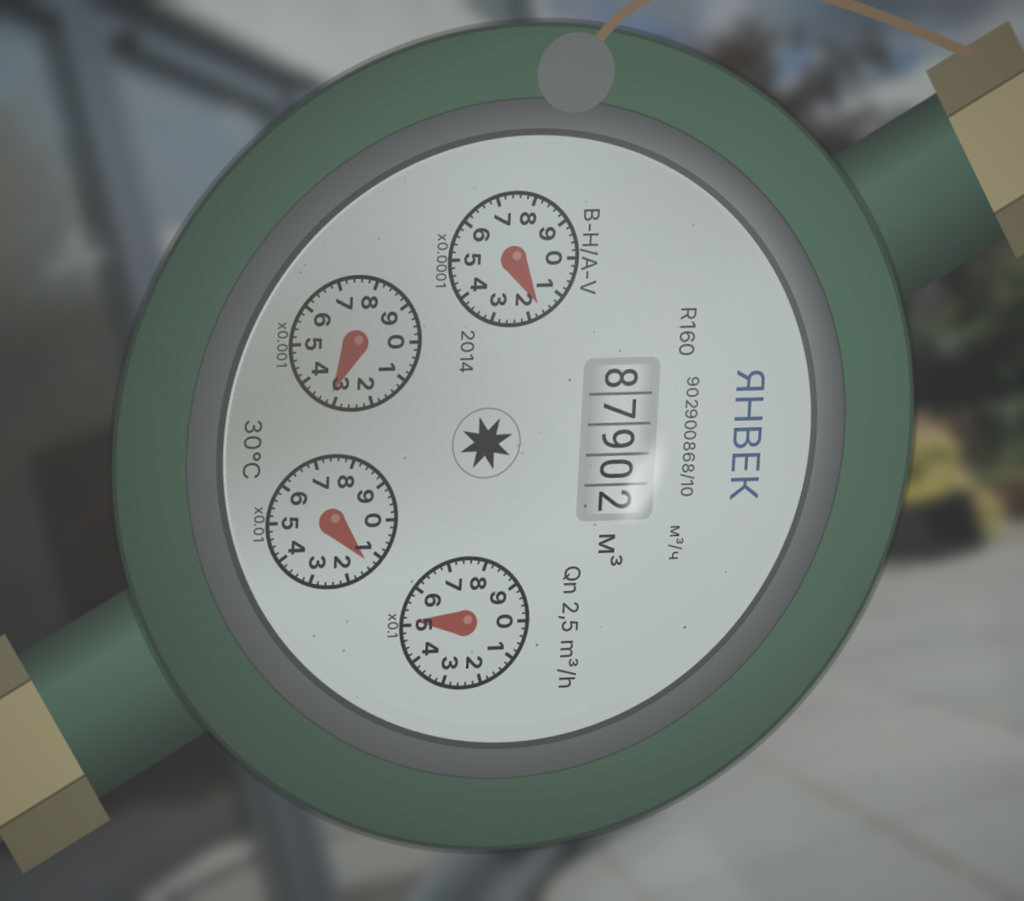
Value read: 87902.5131 (m³)
